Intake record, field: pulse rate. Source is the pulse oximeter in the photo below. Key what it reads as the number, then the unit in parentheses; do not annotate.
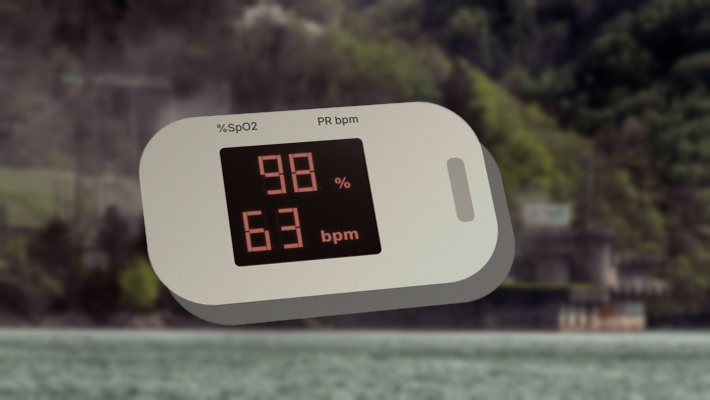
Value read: 63 (bpm)
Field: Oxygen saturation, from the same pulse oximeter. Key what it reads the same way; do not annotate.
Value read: 98 (%)
